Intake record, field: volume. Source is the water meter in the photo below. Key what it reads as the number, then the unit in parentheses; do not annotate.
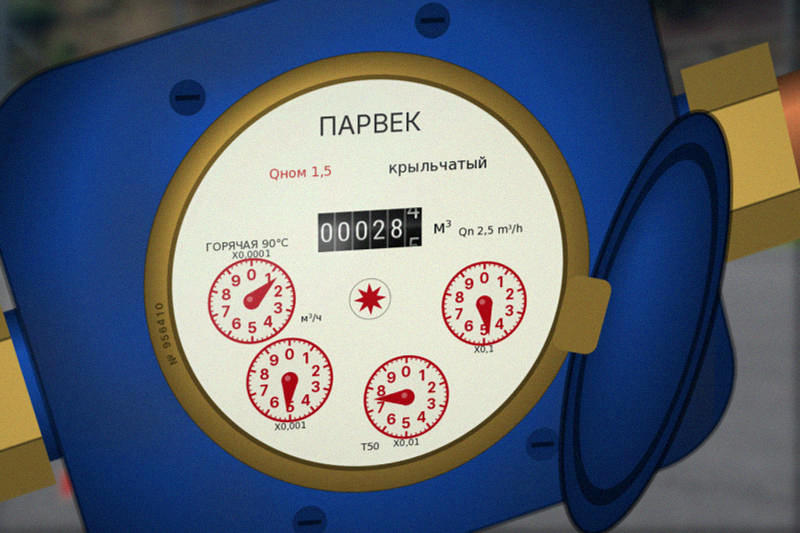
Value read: 284.4751 (m³)
